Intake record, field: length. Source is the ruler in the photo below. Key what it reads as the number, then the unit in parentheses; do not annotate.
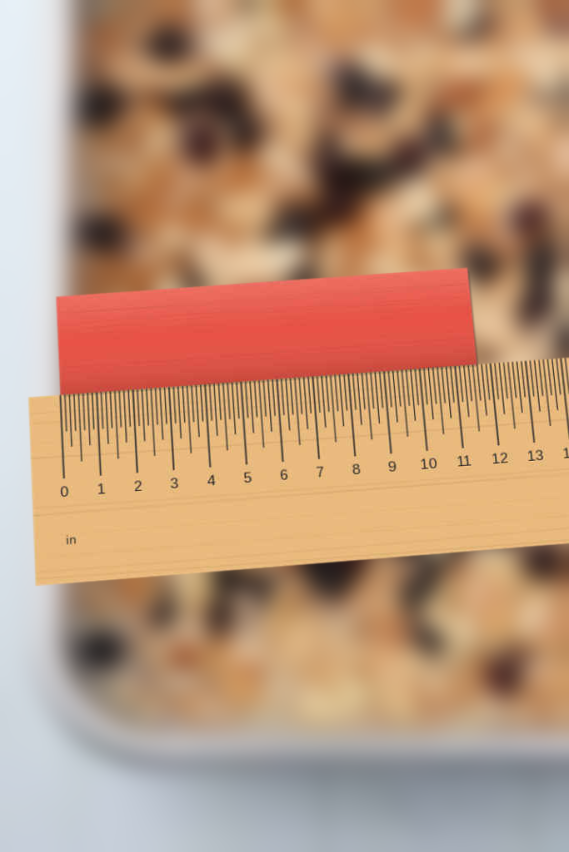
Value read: 11.625 (in)
